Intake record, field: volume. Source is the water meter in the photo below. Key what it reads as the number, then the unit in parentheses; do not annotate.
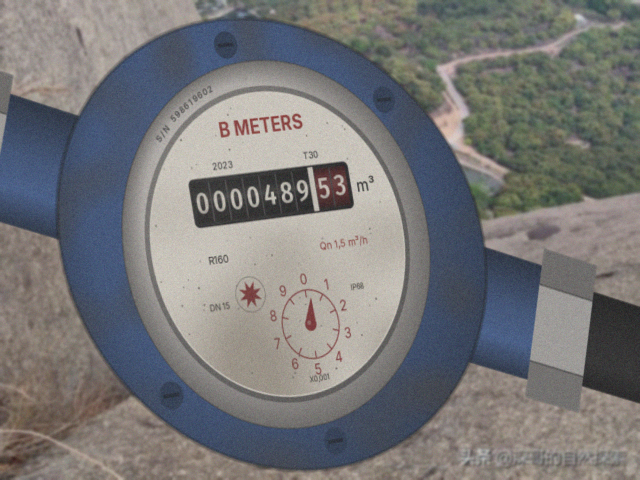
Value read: 489.530 (m³)
